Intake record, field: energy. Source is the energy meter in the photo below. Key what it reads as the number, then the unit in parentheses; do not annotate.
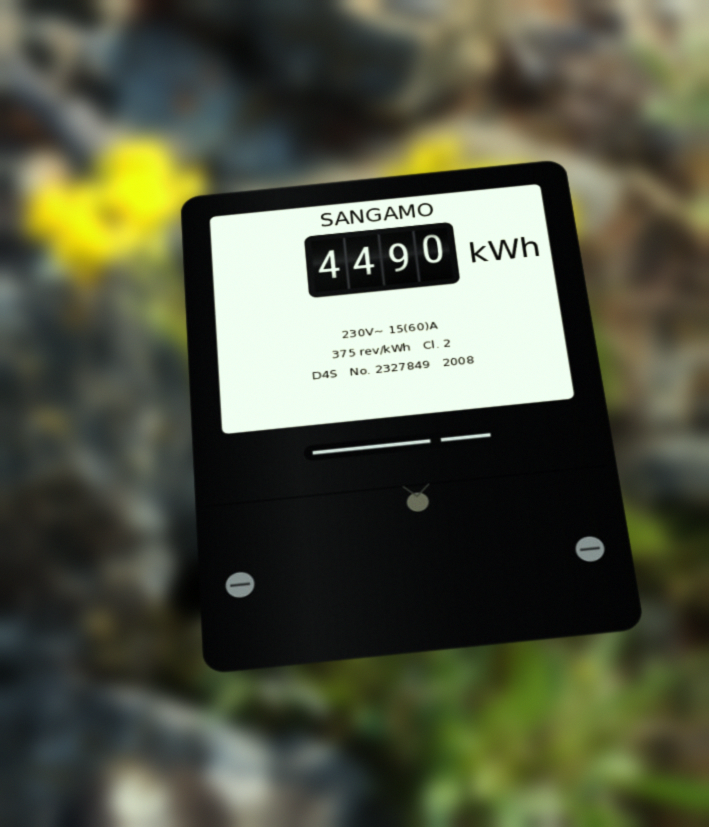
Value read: 4490 (kWh)
